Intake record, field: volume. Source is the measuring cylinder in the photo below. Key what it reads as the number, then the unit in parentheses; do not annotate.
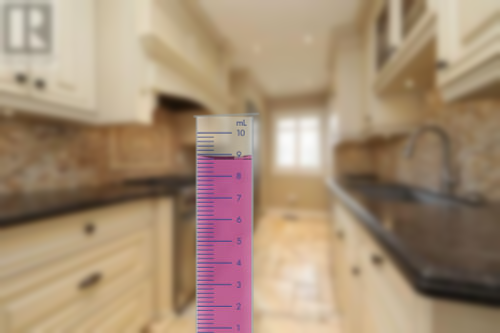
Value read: 8.8 (mL)
